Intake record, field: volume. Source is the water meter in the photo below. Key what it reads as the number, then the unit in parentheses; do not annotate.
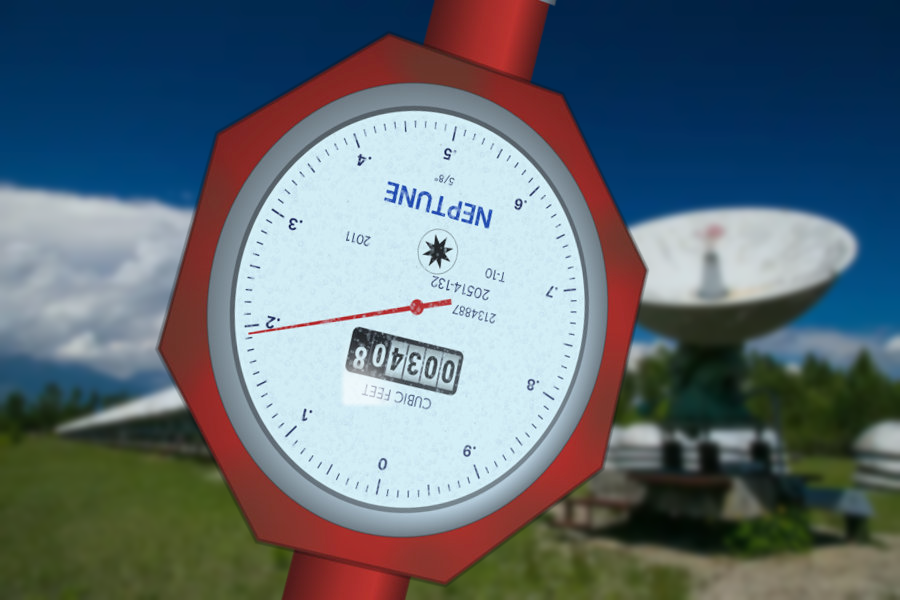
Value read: 3408.19 (ft³)
